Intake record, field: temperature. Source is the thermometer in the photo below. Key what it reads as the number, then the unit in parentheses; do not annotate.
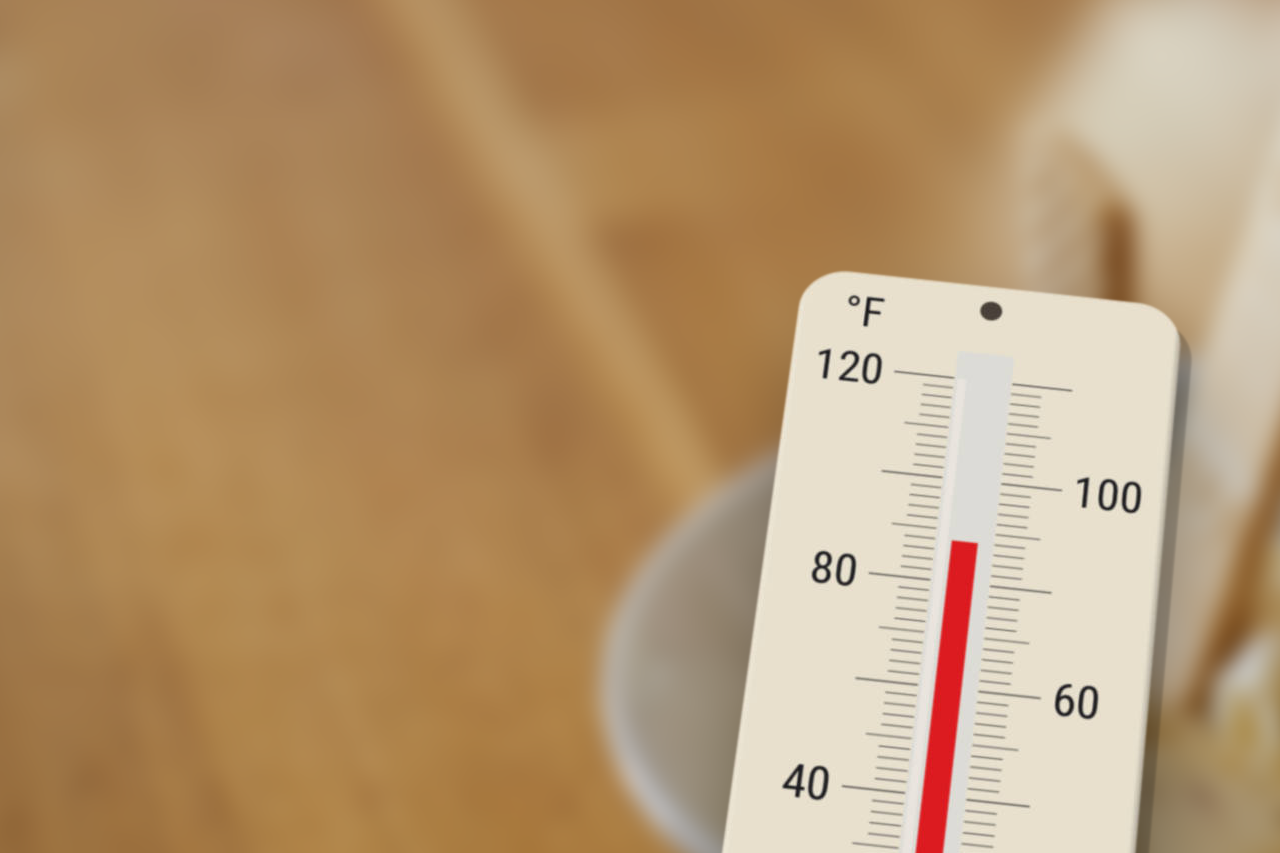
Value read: 88 (°F)
